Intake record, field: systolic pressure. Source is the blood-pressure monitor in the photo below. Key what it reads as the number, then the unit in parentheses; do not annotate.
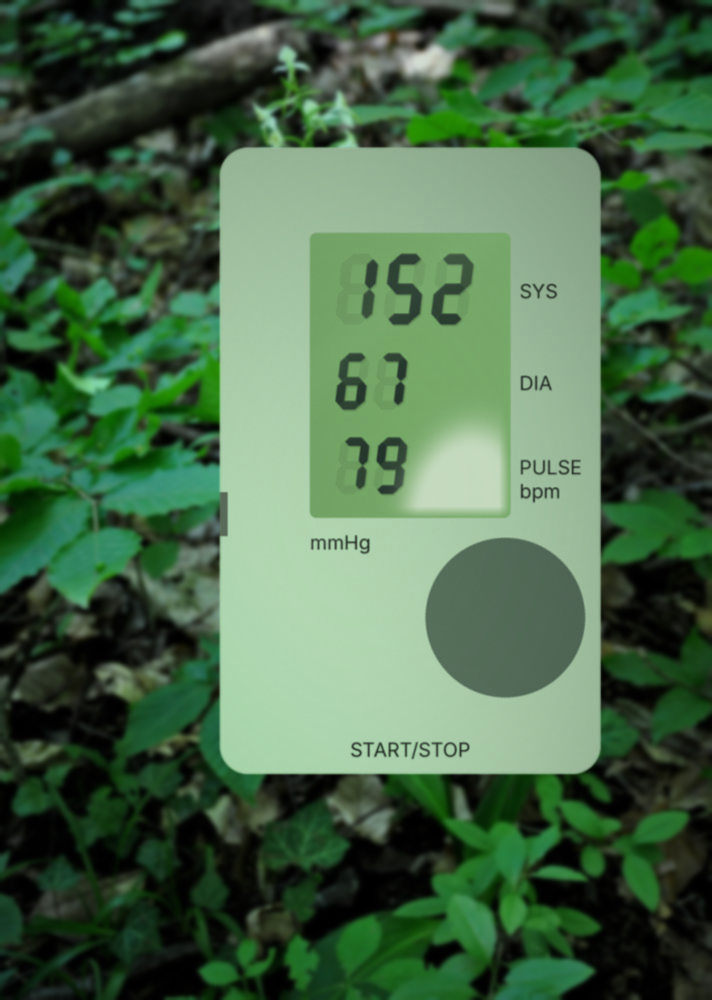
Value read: 152 (mmHg)
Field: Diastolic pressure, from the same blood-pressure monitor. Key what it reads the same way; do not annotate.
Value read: 67 (mmHg)
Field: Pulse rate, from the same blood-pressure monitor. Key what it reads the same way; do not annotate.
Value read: 79 (bpm)
